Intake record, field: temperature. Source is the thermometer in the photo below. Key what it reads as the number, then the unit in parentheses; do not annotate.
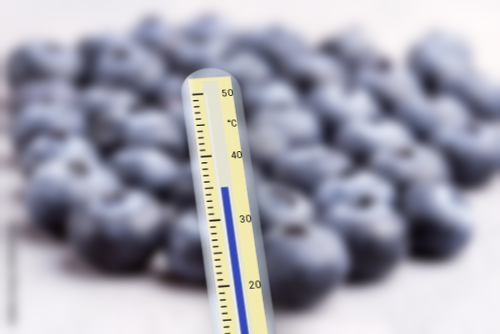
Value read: 35 (°C)
